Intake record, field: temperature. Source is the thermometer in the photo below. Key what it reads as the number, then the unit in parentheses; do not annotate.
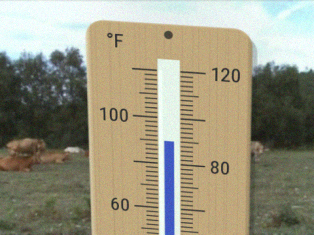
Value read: 90 (°F)
